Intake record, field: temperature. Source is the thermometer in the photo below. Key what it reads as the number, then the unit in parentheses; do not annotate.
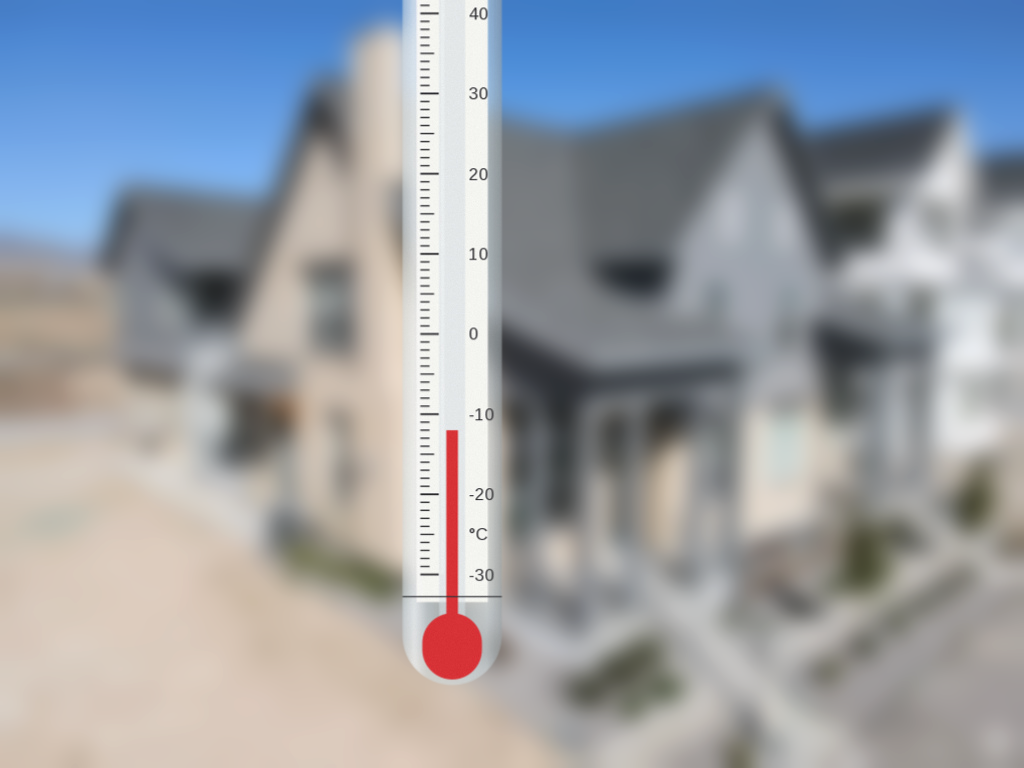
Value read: -12 (°C)
